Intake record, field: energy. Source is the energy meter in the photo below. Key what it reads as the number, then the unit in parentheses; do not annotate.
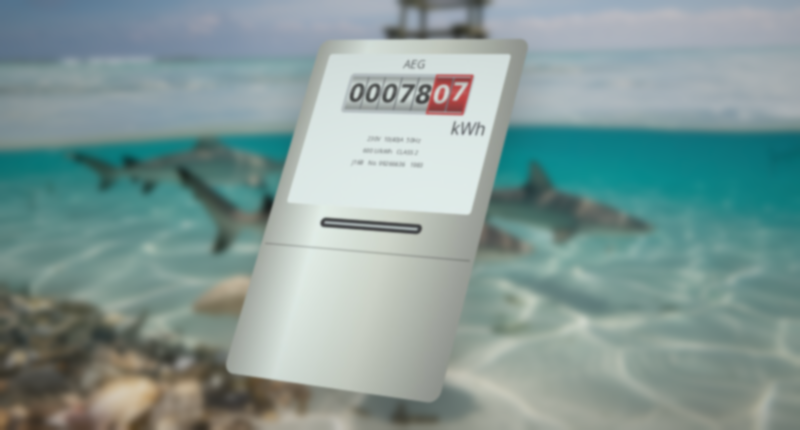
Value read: 78.07 (kWh)
